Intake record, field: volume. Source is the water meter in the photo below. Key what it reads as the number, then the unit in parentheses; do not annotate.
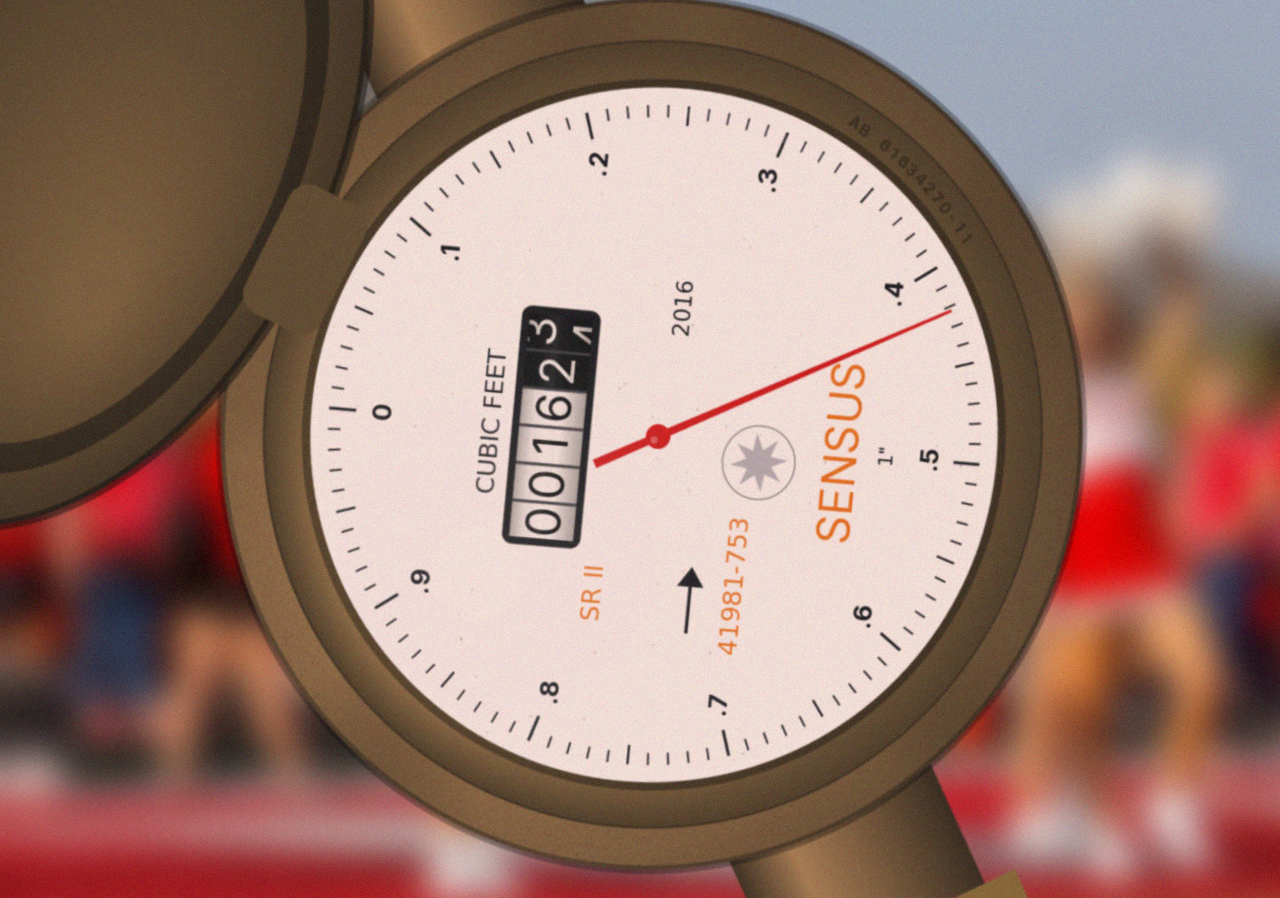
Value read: 1623.42 (ft³)
